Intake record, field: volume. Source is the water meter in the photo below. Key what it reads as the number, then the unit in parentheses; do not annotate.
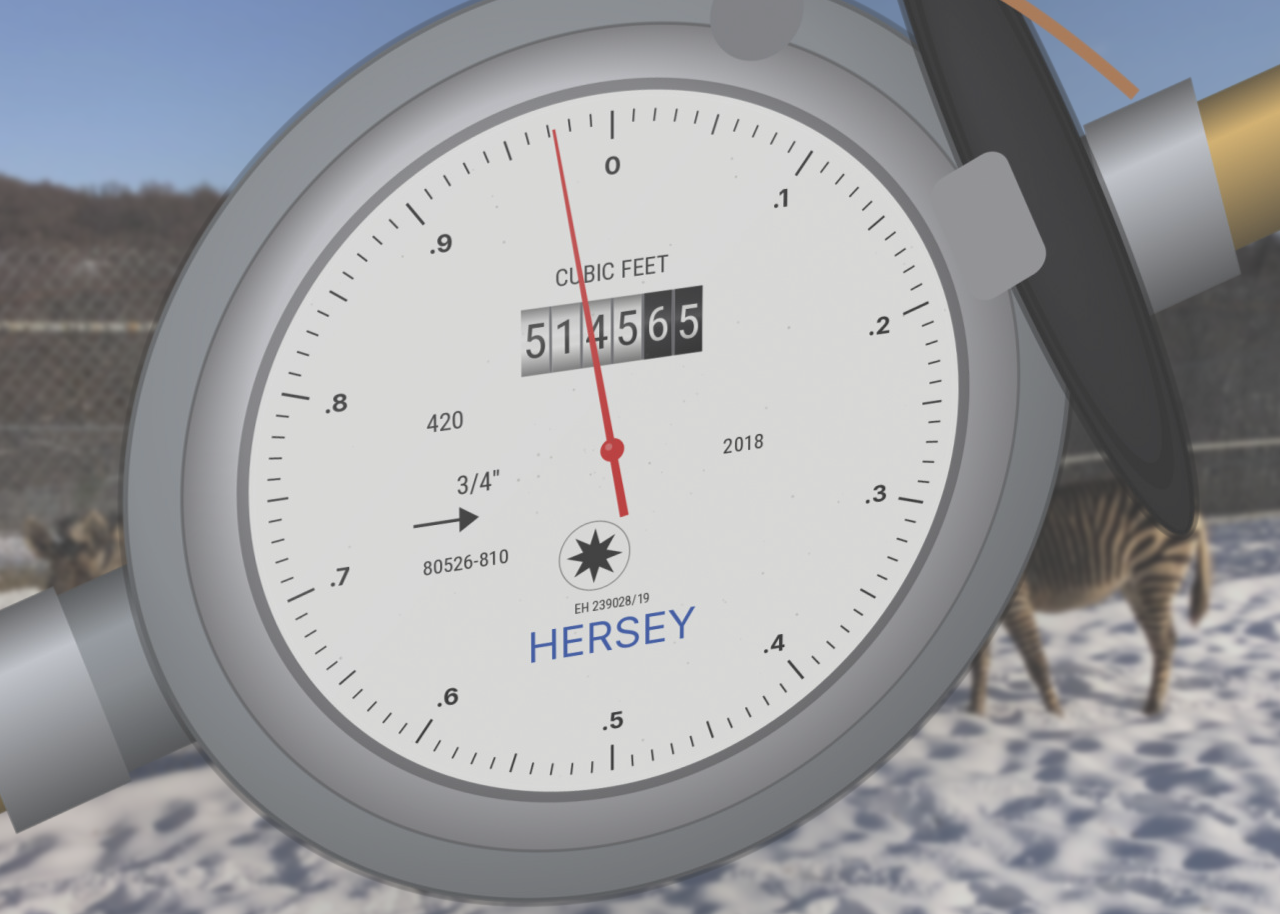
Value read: 514564.97 (ft³)
